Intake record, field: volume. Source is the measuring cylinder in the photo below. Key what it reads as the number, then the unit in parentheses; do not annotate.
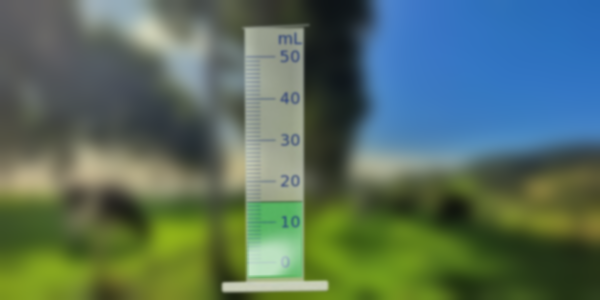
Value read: 15 (mL)
